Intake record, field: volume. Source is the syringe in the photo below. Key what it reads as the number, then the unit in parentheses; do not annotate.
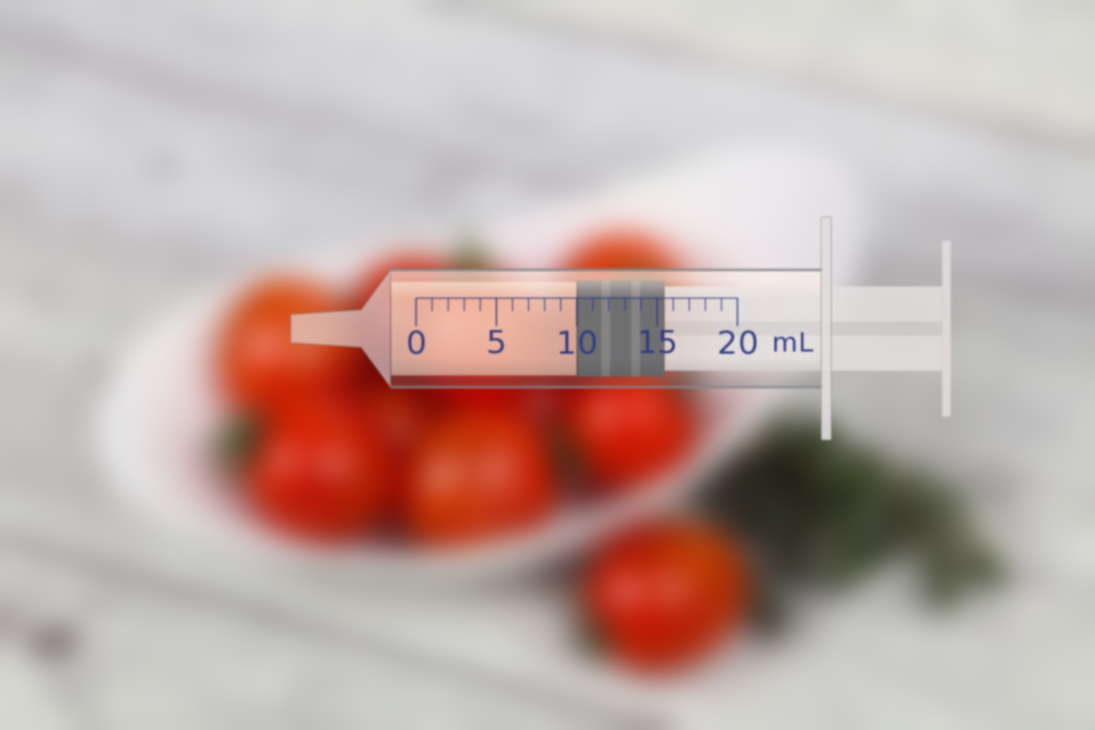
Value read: 10 (mL)
